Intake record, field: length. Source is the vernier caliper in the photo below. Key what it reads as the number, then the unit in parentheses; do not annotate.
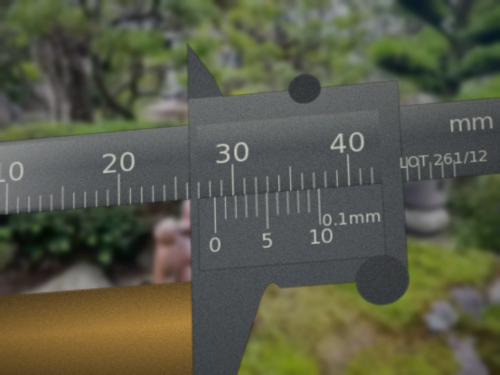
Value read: 28.4 (mm)
